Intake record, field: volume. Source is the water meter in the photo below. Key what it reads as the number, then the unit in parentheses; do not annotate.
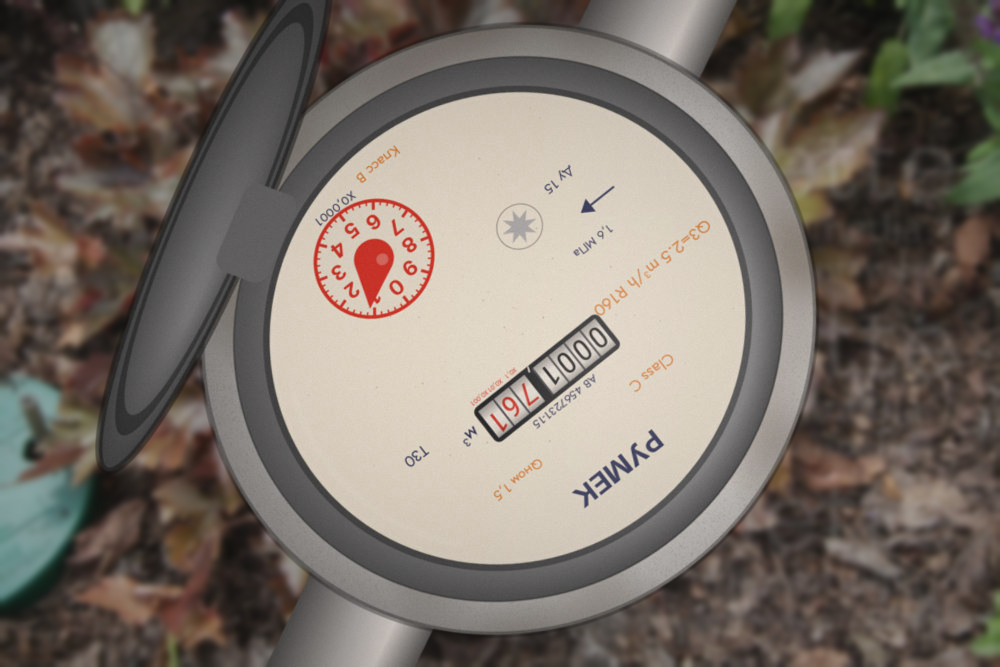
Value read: 1.7611 (m³)
